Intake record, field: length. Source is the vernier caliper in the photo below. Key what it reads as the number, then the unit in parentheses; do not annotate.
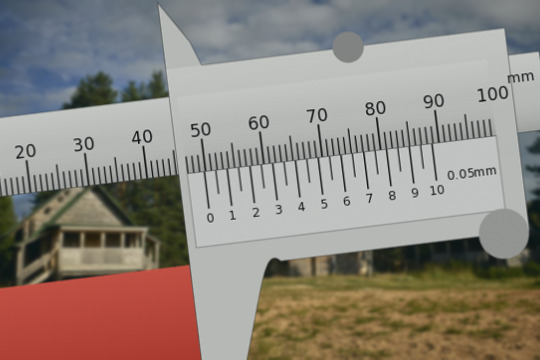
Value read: 49.8 (mm)
